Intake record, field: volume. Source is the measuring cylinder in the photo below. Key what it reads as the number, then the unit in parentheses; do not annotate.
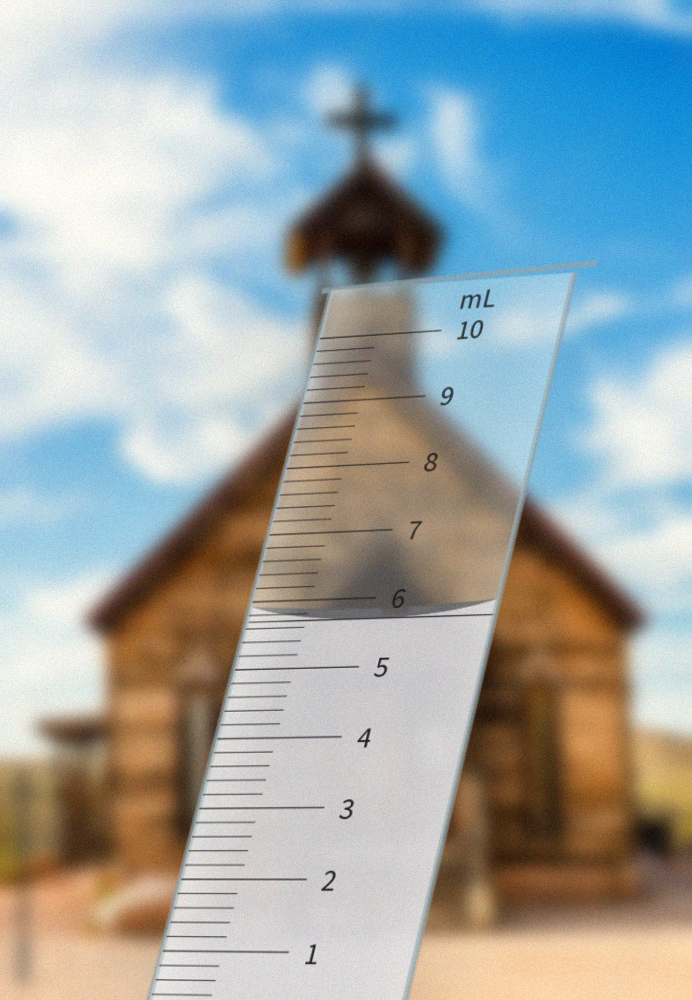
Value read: 5.7 (mL)
